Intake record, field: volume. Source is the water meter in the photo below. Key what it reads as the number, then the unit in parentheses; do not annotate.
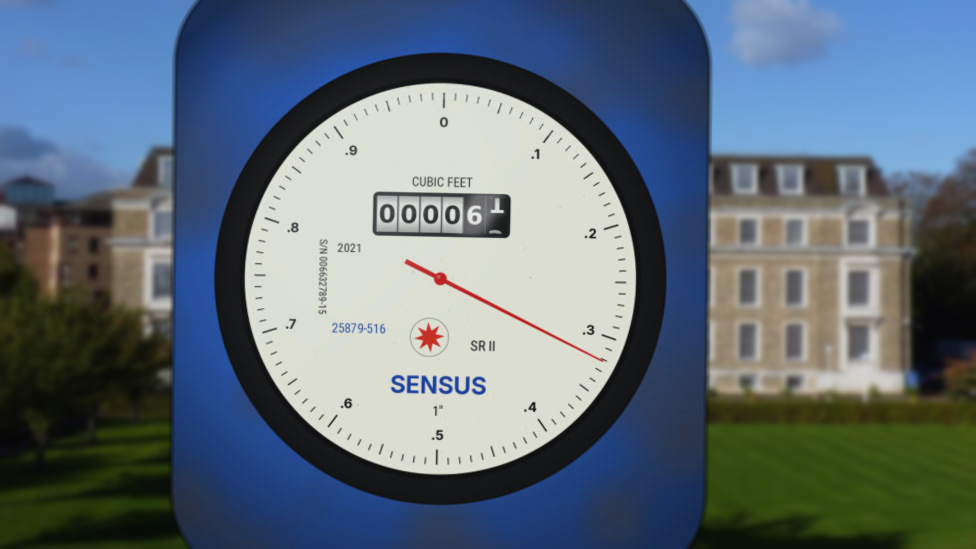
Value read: 61.32 (ft³)
